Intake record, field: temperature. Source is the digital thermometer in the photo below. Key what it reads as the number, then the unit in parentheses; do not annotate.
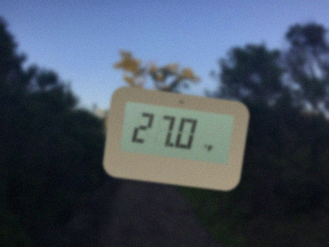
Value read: 27.0 (°F)
